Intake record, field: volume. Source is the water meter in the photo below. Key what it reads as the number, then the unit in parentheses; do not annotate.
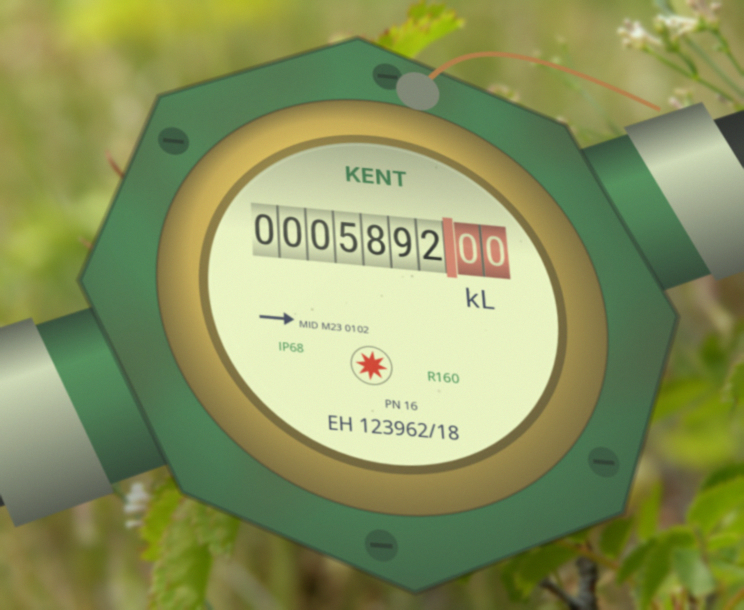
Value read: 5892.00 (kL)
